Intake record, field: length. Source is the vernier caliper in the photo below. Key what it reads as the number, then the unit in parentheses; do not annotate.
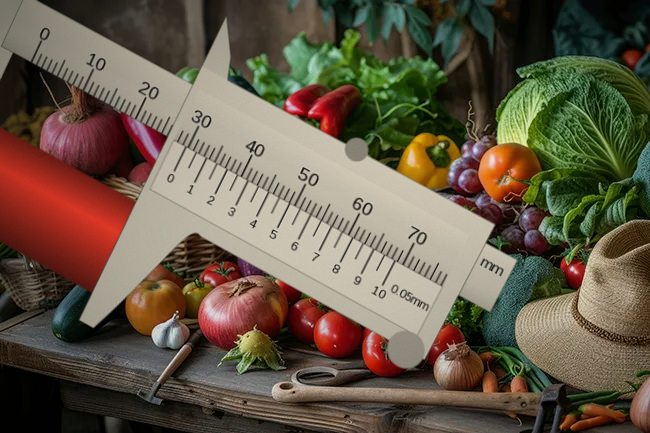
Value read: 29.6 (mm)
